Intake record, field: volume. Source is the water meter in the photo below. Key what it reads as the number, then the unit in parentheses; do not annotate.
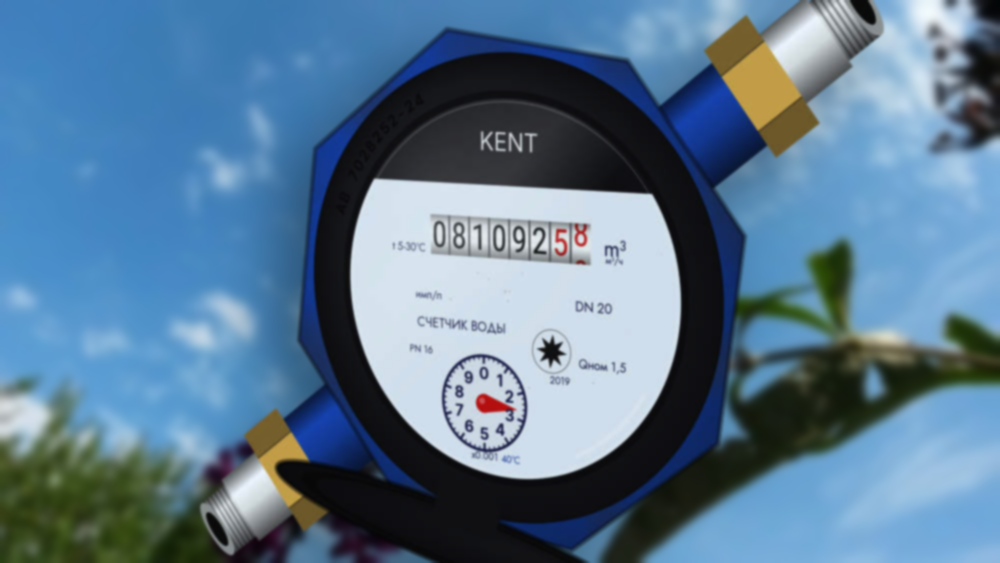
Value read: 81092.582 (m³)
